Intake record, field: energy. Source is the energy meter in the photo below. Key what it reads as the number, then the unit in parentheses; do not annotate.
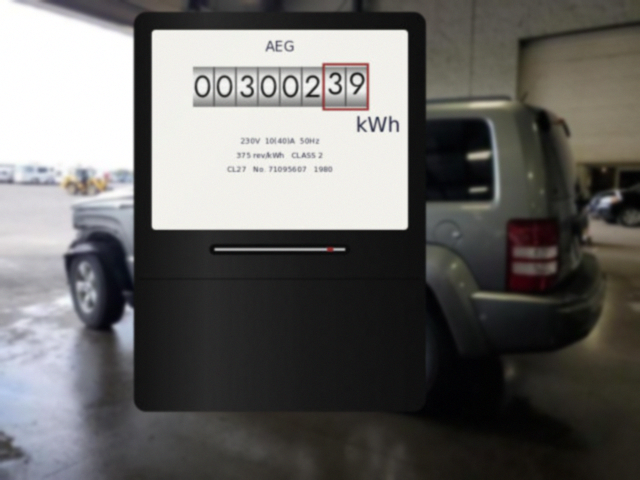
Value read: 3002.39 (kWh)
